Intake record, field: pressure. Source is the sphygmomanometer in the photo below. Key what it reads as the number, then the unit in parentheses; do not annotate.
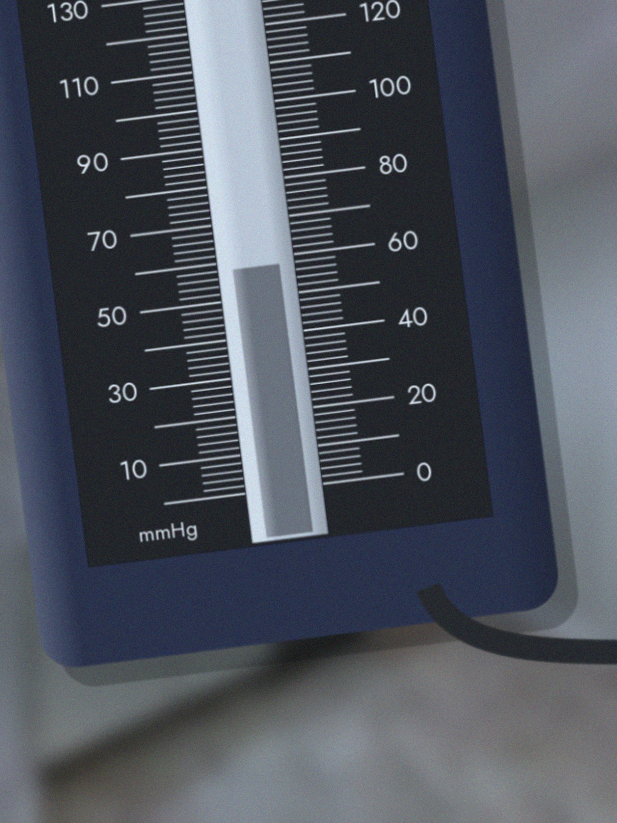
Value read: 58 (mmHg)
